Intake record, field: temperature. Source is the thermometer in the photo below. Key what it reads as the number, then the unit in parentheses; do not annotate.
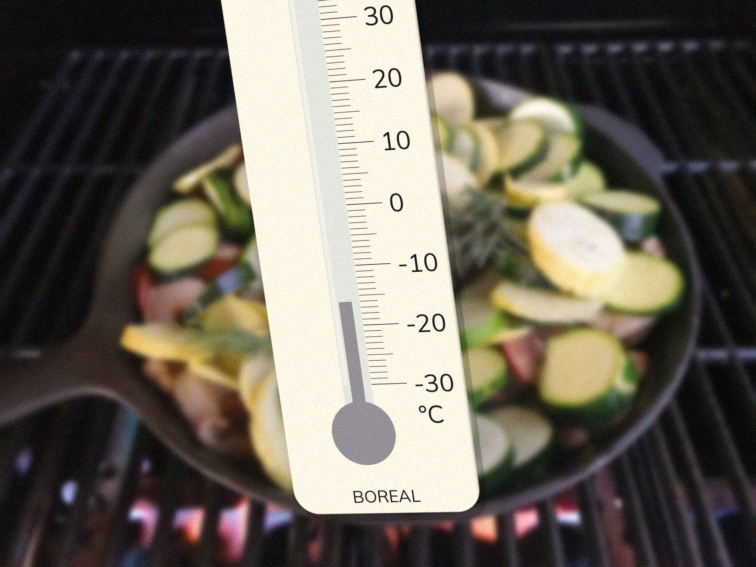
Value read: -16 (°C)
